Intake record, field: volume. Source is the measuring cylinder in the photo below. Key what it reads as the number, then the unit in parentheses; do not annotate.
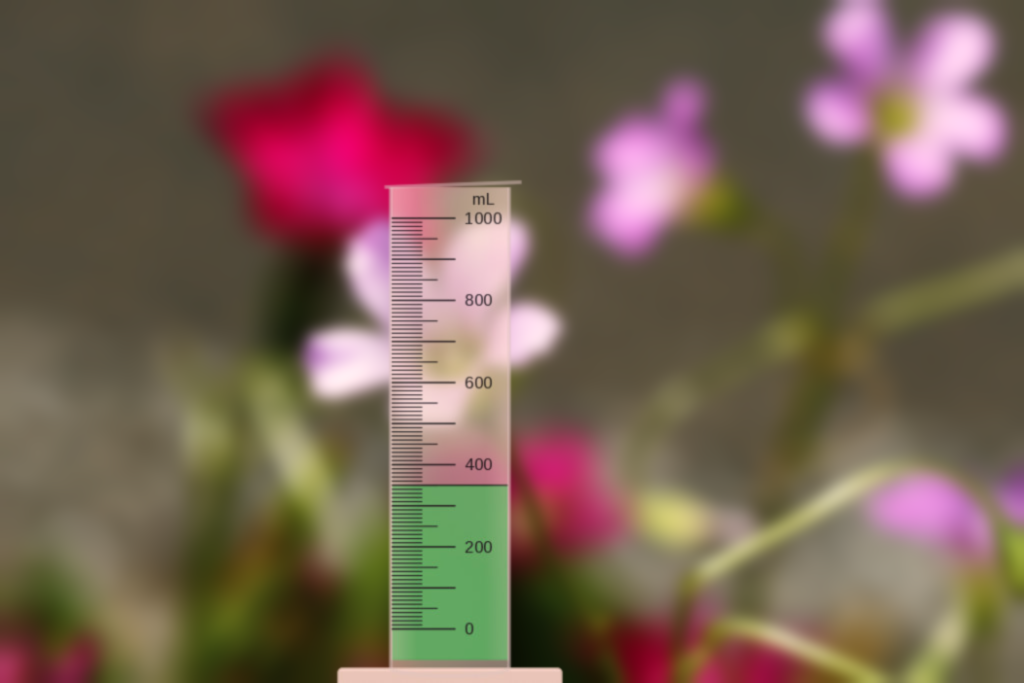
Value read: 350 (mL)
